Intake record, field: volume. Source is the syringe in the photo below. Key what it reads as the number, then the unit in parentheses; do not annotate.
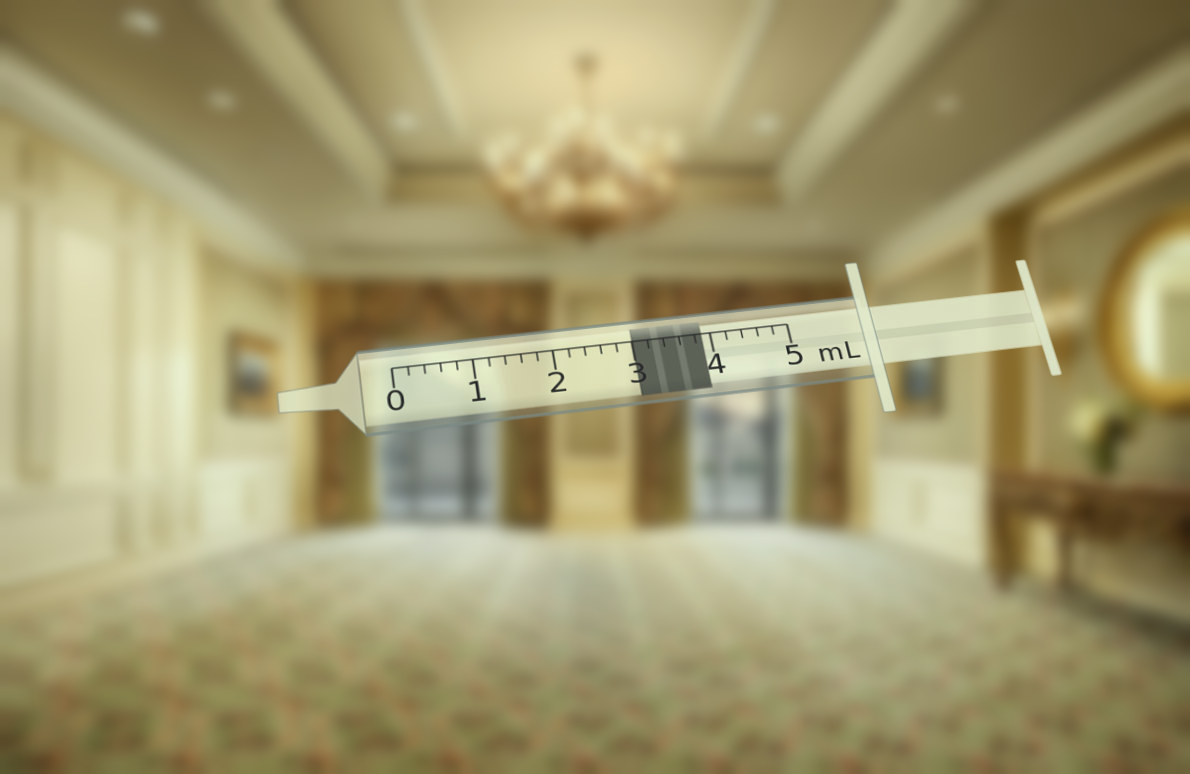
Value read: 3 (mL)
